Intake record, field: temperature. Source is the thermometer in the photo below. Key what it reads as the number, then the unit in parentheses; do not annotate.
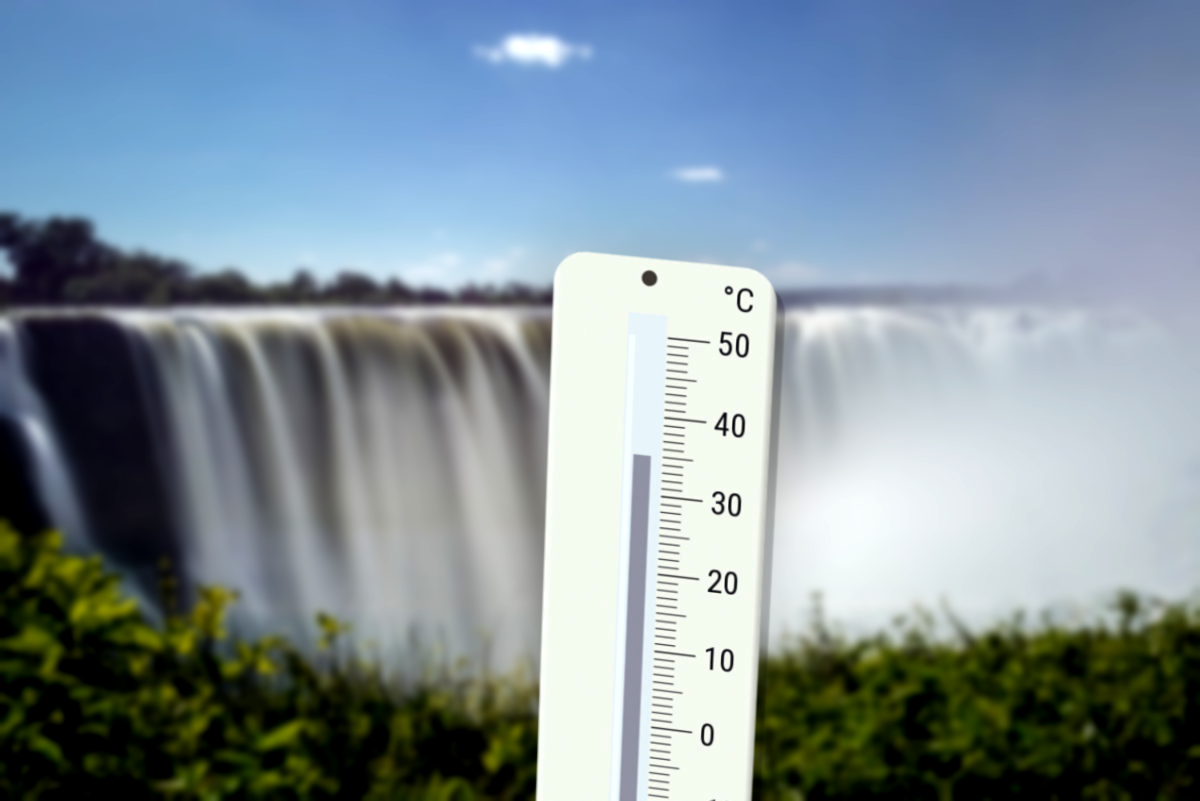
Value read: 35 (°C)
